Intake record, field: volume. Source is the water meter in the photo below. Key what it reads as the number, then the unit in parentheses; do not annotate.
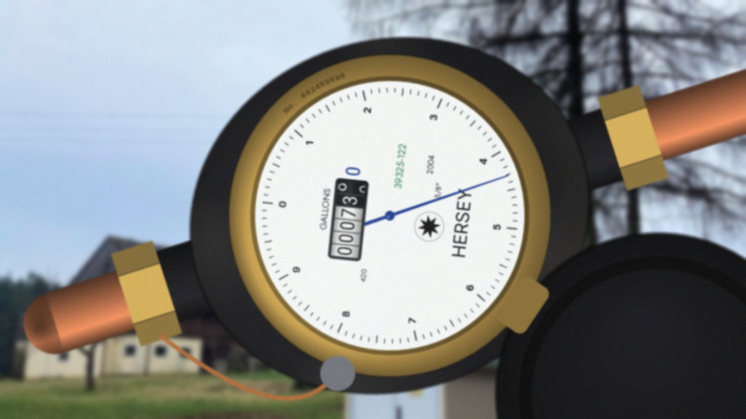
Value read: 7384.3 (gal)
